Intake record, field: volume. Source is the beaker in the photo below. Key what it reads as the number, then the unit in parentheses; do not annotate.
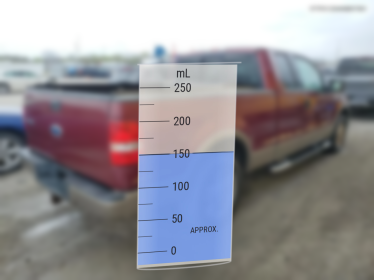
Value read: 150 (mL)
